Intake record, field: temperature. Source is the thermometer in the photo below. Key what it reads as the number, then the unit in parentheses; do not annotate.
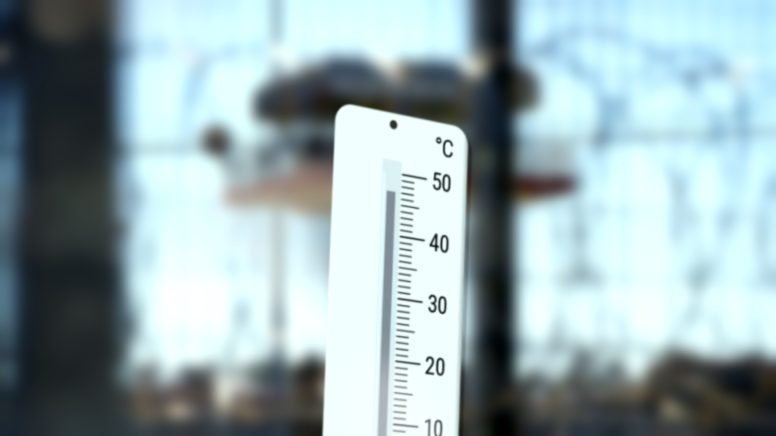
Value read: 47 (°C)
